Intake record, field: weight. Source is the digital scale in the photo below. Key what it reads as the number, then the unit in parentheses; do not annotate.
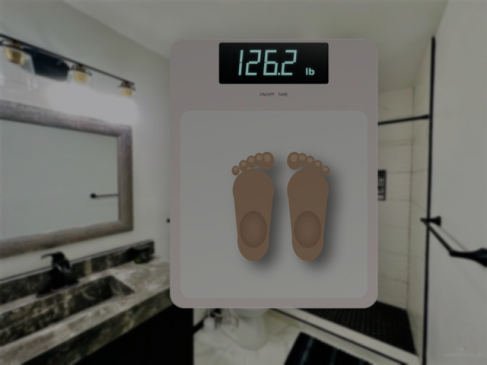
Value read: 126.2 (lb)
